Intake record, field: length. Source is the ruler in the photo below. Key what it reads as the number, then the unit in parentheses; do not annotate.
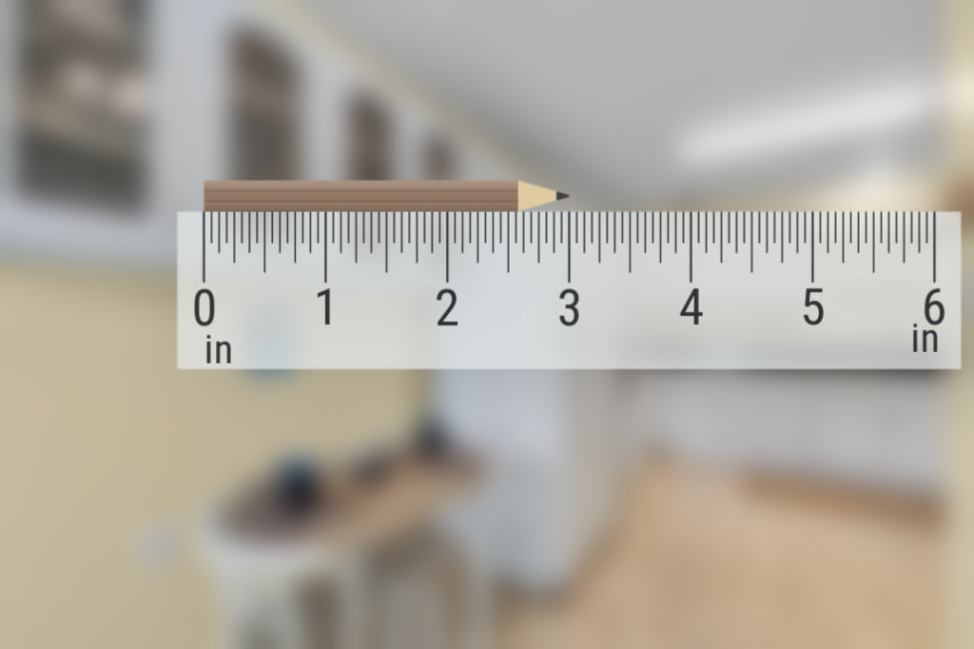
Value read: 3 (in)
